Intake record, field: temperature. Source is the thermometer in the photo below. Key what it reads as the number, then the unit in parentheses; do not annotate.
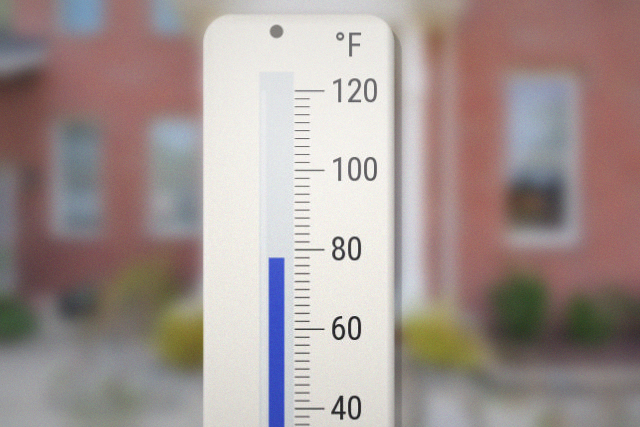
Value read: 78 (°F)
